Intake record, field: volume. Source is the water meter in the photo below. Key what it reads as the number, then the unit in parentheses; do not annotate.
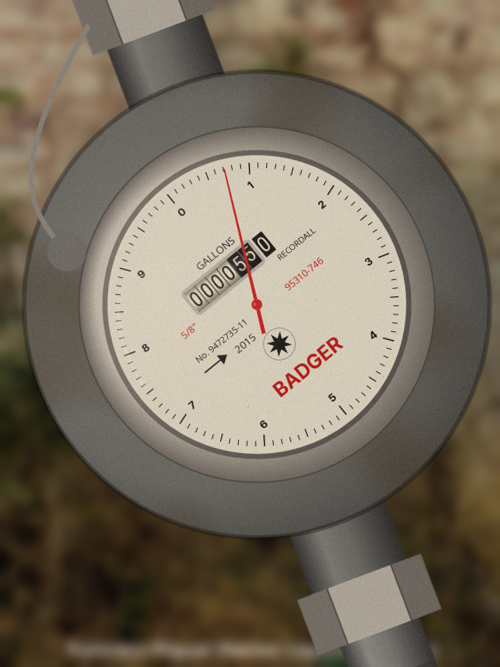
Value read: 550.7 (gal)
